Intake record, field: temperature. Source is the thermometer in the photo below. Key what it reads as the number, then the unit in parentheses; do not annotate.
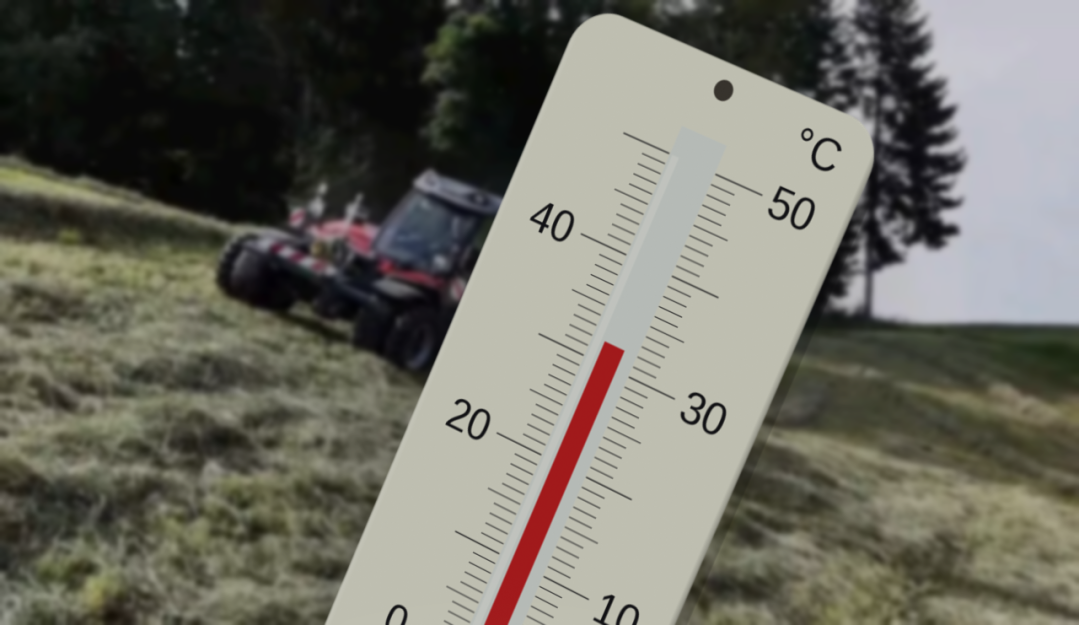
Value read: 32 (°C)
